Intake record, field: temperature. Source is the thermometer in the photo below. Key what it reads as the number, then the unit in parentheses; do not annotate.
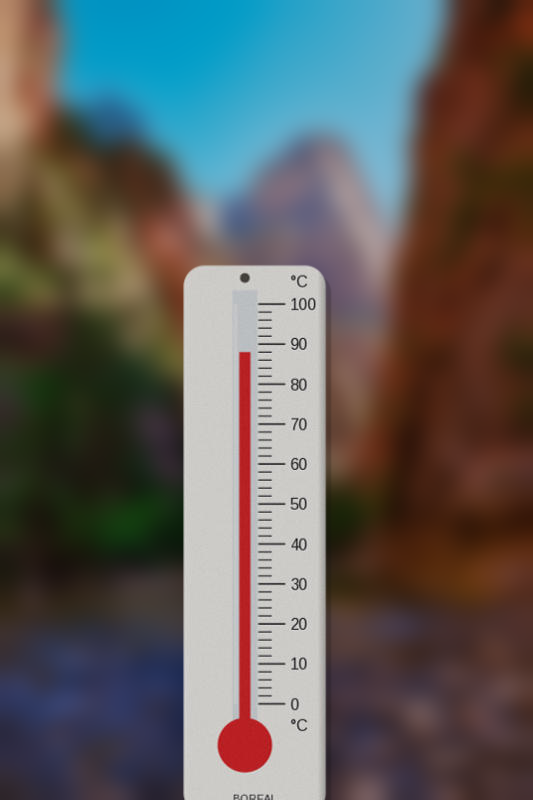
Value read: 88 (°C)
